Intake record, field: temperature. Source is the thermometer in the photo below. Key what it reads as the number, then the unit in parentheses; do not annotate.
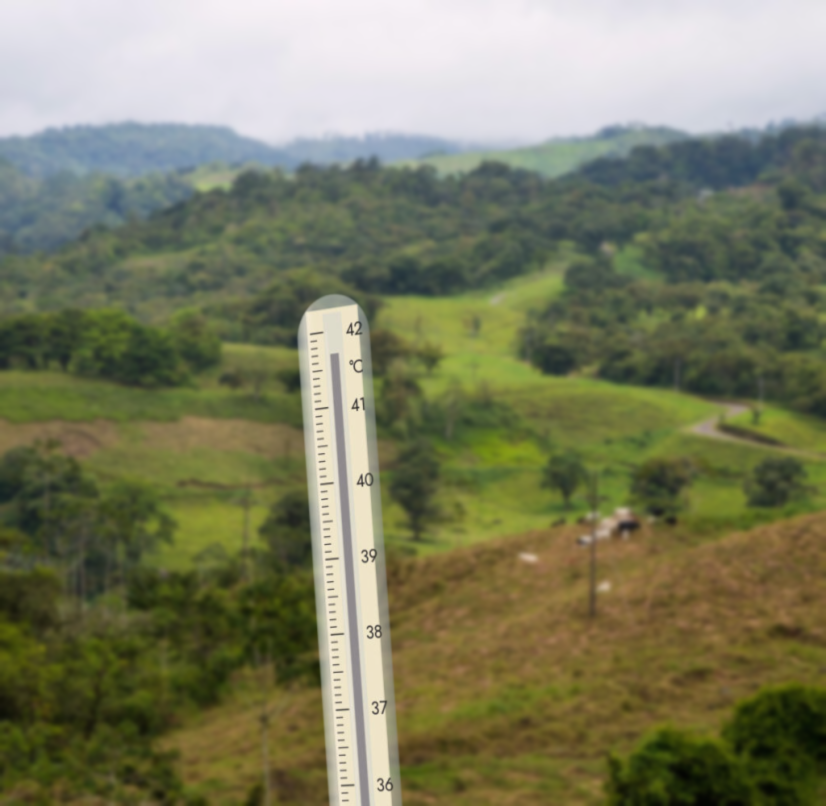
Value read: 41.7 (°C)
